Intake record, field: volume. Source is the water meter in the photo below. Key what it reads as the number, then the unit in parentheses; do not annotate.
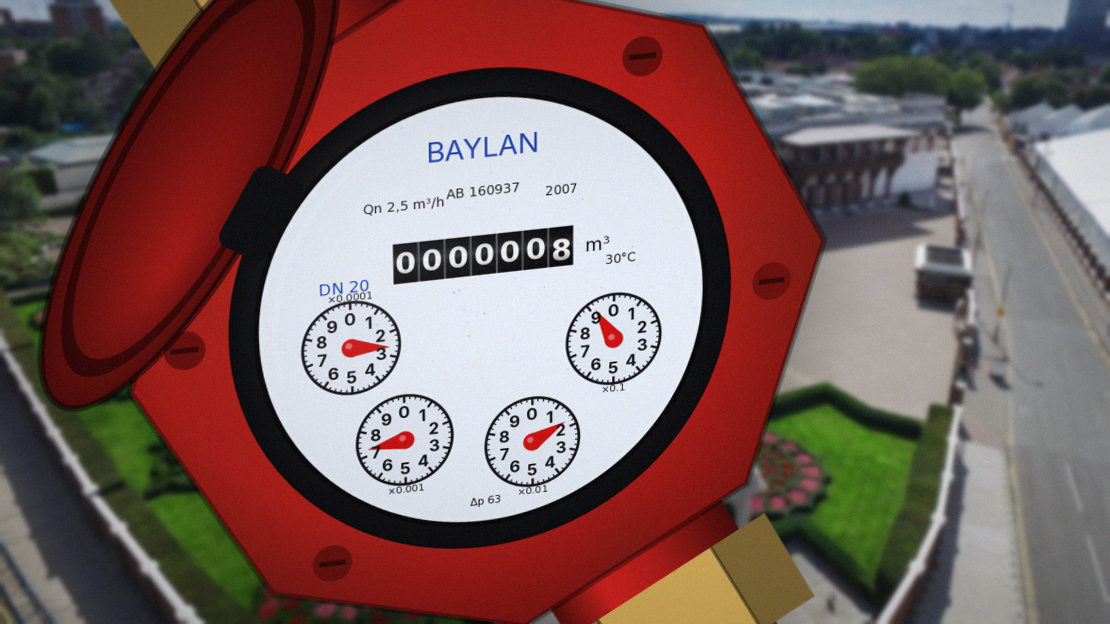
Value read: 7.9172 (m³)
